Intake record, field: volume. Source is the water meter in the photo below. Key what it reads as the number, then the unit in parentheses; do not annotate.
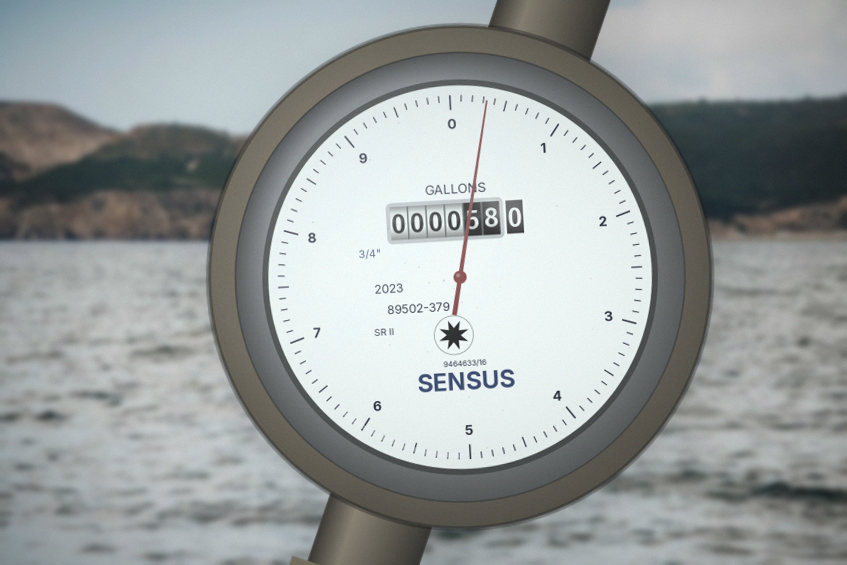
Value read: 580.3 (gal)
